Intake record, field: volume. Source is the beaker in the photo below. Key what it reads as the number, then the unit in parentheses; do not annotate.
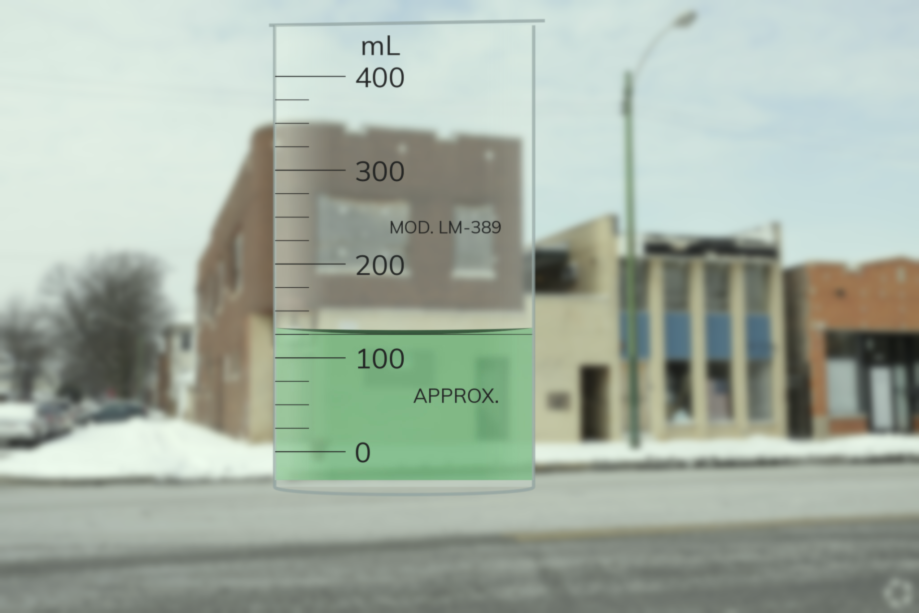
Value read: 125 (mL)
